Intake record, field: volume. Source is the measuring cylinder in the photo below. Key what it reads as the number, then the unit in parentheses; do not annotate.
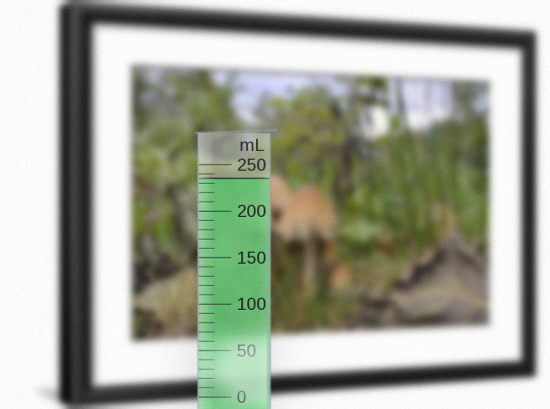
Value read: 235 (mL)
